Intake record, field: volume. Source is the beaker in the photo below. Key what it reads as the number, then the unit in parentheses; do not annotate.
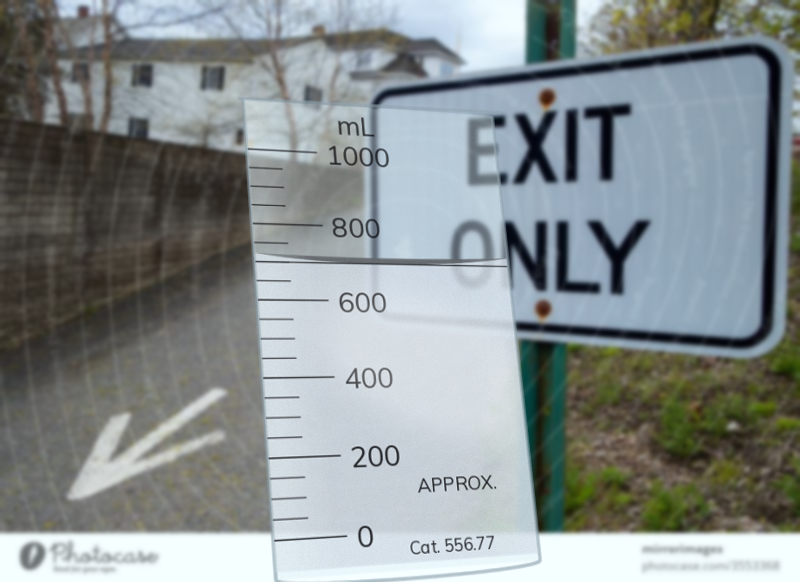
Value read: 700 (mL)
